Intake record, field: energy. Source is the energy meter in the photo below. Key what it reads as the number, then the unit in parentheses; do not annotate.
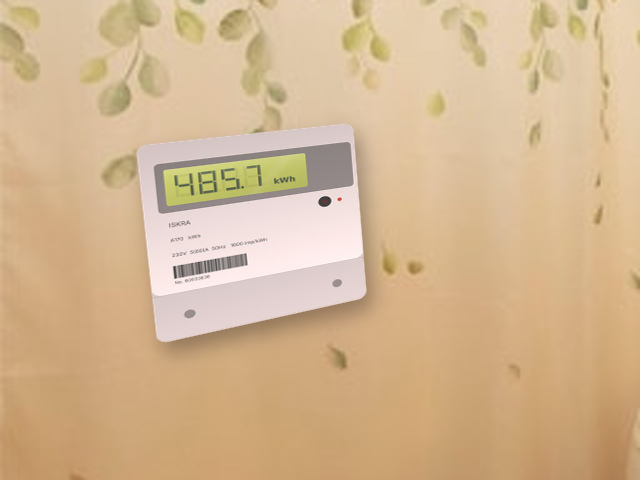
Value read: 485.7 (kWh)
